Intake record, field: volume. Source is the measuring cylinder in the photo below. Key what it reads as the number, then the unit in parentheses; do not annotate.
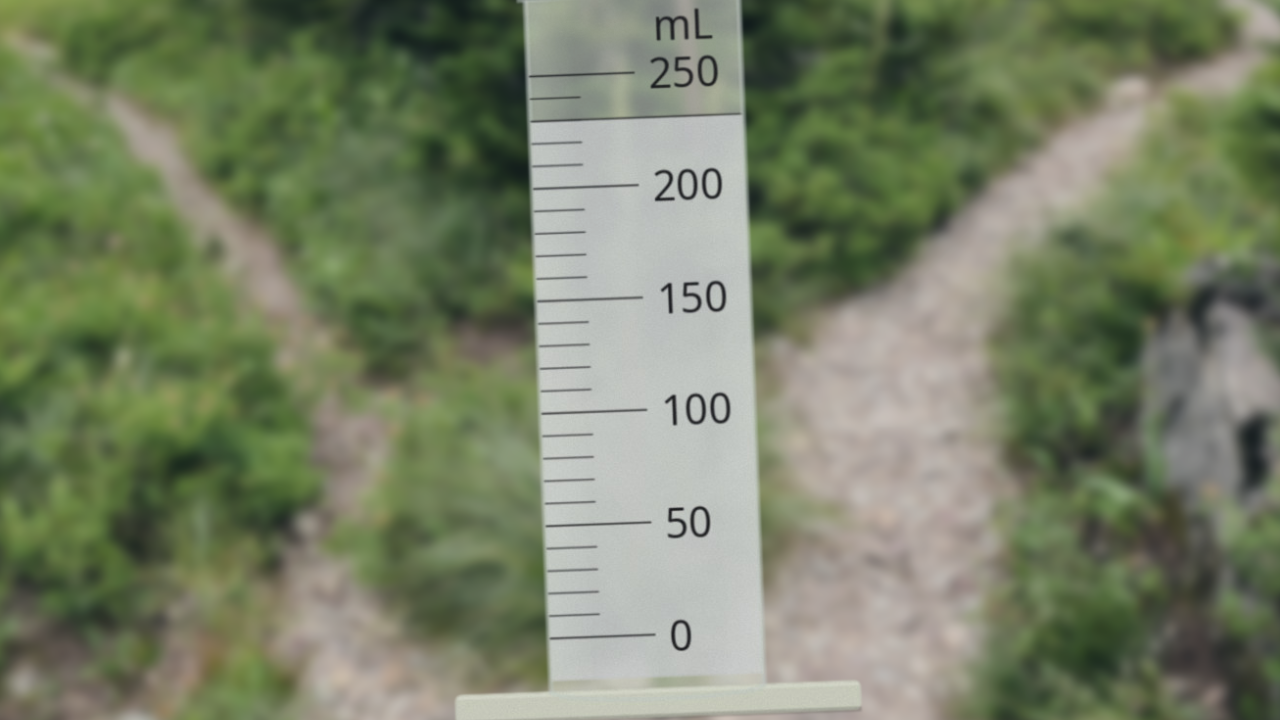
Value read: 230 (mL)
